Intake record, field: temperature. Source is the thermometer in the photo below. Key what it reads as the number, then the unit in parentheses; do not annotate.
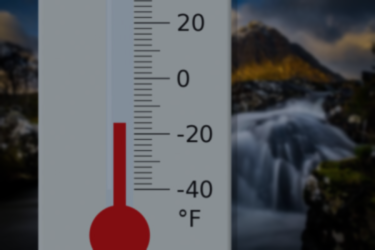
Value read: -16 (°F)
